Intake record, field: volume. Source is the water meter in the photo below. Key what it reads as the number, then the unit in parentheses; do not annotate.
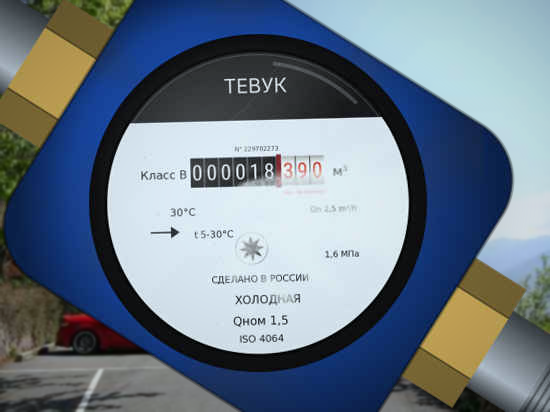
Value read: 18.390 (m³)
